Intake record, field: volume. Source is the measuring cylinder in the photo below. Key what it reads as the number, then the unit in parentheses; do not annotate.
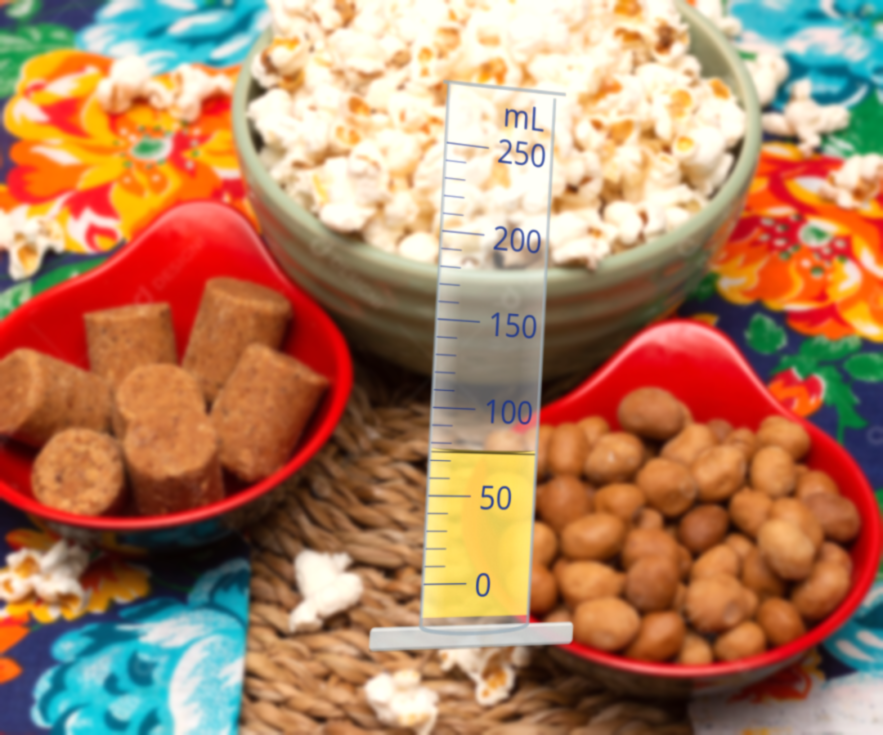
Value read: 75 (mL)
